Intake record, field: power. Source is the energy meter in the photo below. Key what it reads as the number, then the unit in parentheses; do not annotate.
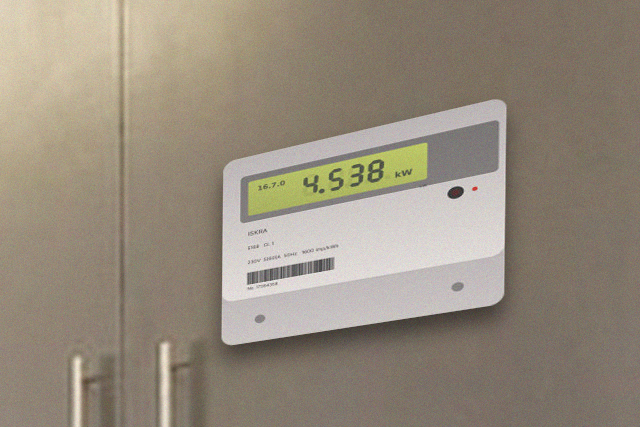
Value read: 4.538 (kW)
